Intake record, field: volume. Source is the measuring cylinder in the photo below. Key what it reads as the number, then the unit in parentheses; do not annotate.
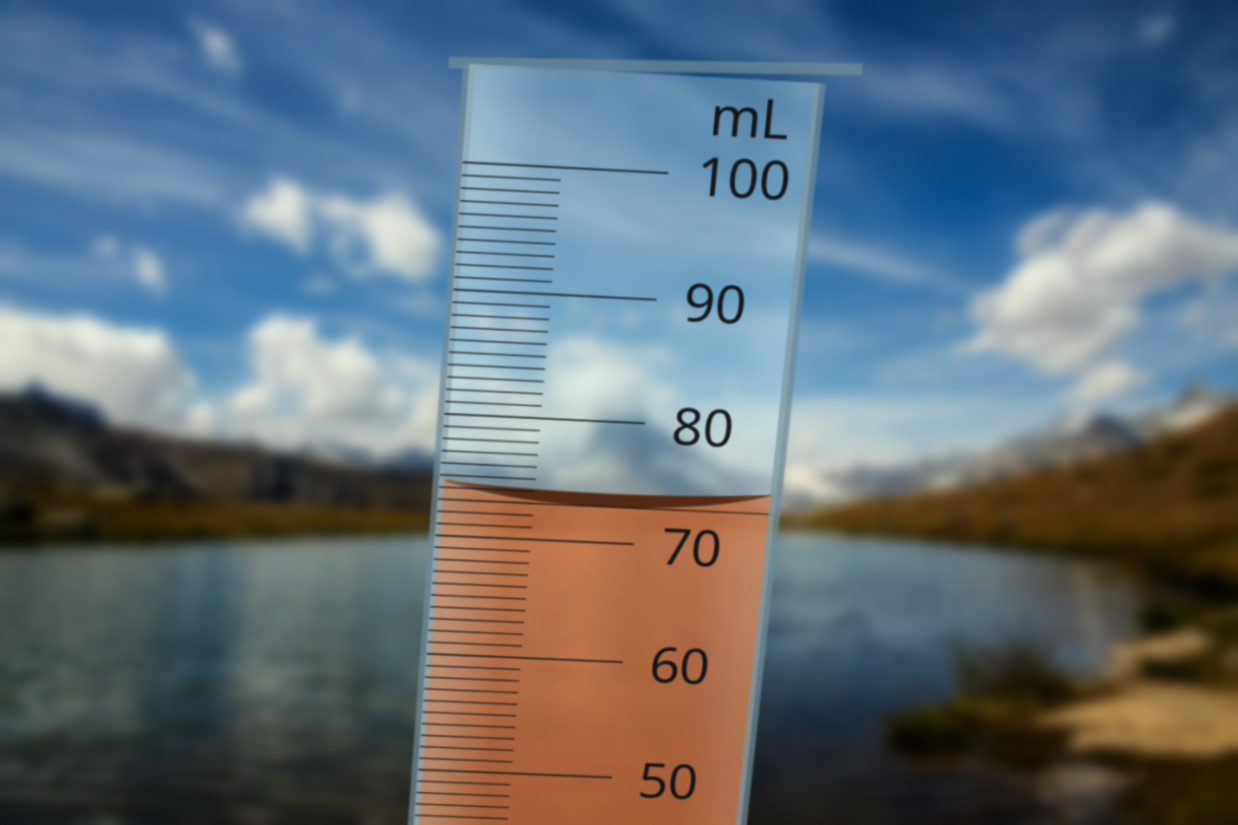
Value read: 73 (mL)
